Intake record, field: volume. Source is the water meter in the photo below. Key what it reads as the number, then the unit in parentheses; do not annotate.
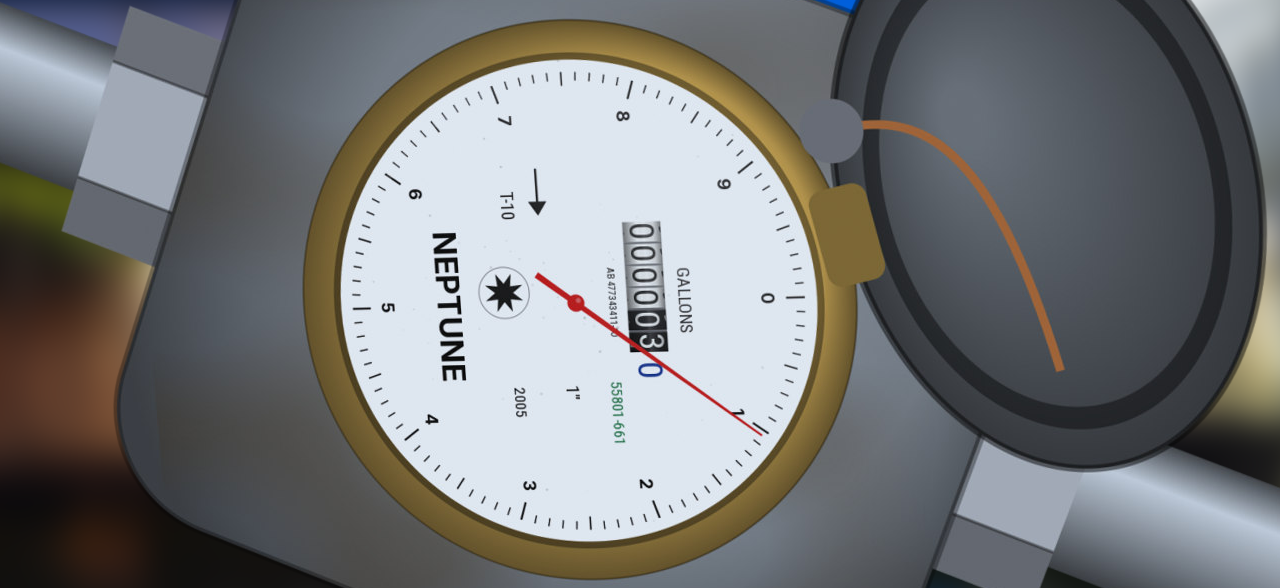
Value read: 31.0 (gal)
